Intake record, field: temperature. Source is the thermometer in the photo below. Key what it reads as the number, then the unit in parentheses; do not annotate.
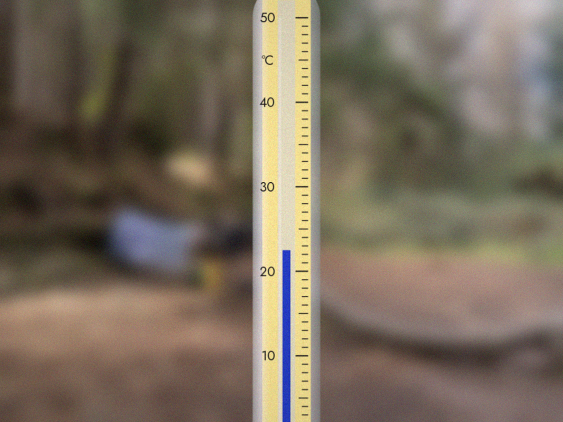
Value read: 22.5 (°C)
